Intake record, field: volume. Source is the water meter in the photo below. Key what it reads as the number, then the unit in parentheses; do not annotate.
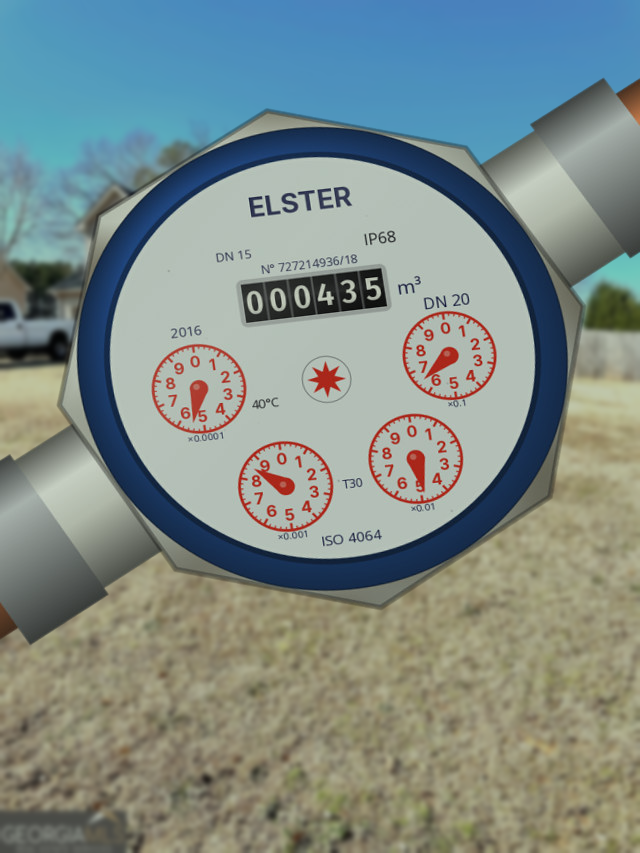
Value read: 435.6485 (m³)
